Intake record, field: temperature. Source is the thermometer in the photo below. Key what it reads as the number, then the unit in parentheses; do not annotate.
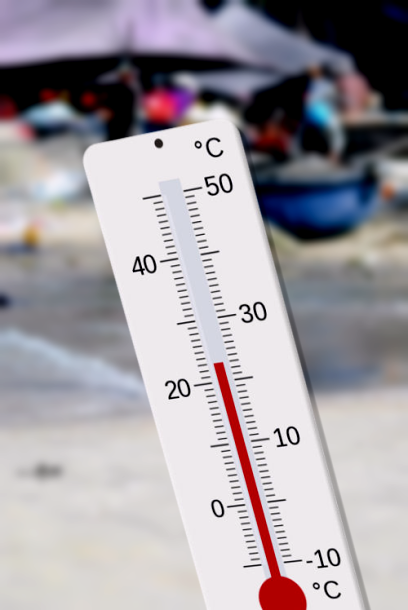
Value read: 23 (°C)
